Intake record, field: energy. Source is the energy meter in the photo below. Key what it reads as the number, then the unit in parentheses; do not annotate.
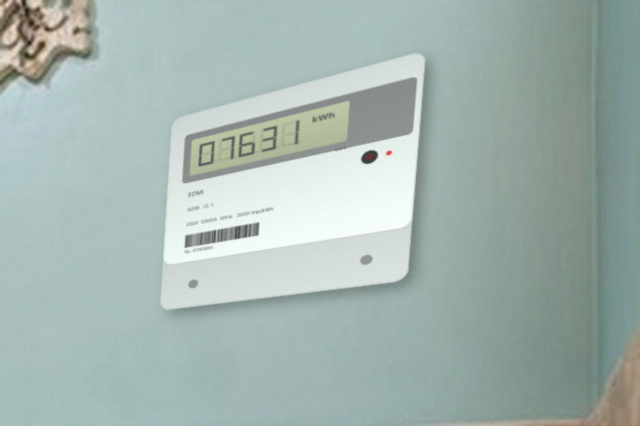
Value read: 7631 (kWh)
